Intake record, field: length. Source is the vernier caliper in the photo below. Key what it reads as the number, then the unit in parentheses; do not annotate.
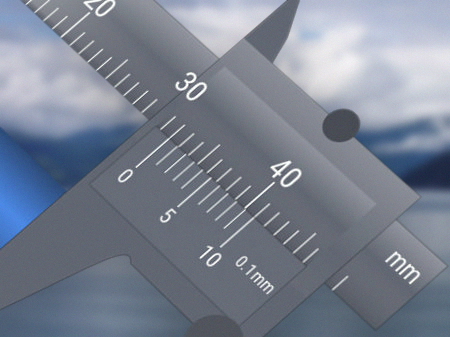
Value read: 32.0 (mm)
